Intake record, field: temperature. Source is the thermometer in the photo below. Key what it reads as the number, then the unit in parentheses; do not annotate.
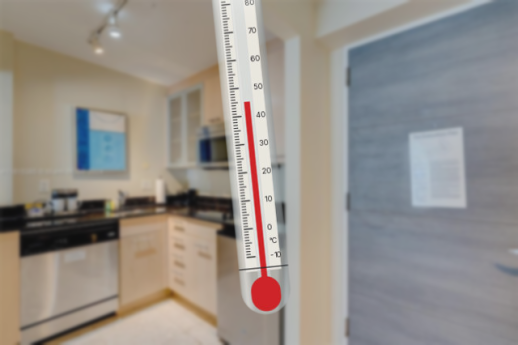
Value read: 45 (°C)
